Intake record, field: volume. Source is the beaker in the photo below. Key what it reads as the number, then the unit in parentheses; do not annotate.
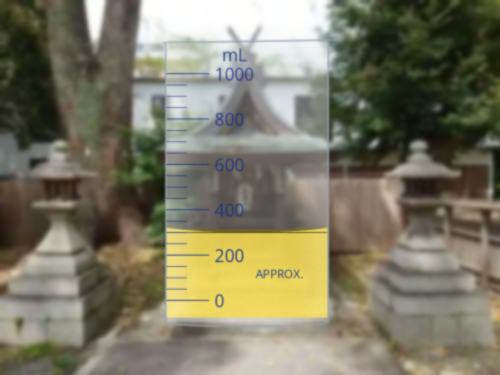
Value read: 300 (mL)
